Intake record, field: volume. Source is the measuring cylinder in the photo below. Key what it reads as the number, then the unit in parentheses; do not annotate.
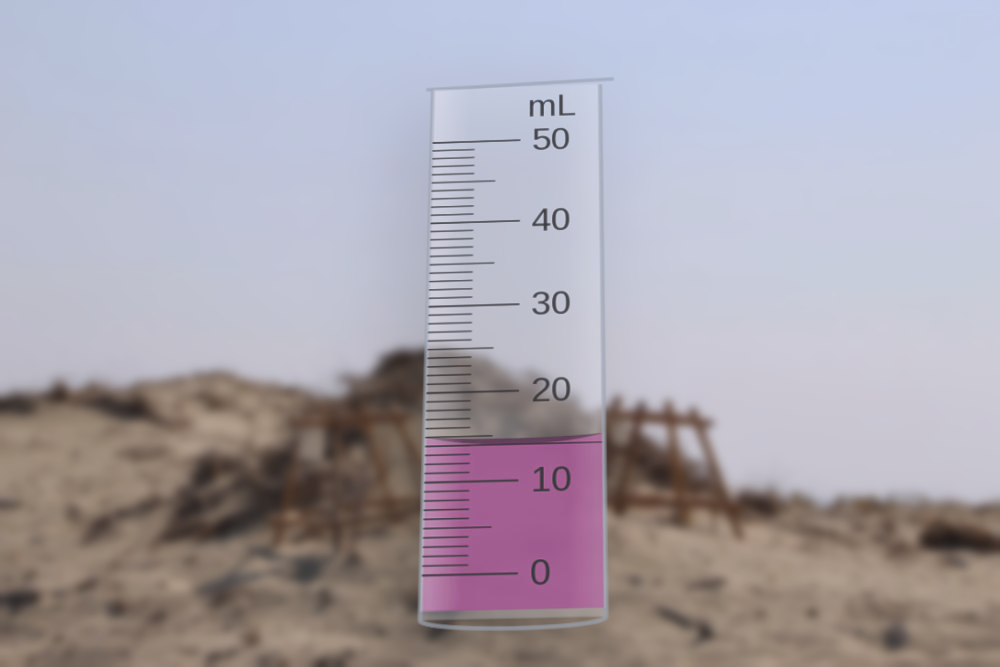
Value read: 14 (mL)
